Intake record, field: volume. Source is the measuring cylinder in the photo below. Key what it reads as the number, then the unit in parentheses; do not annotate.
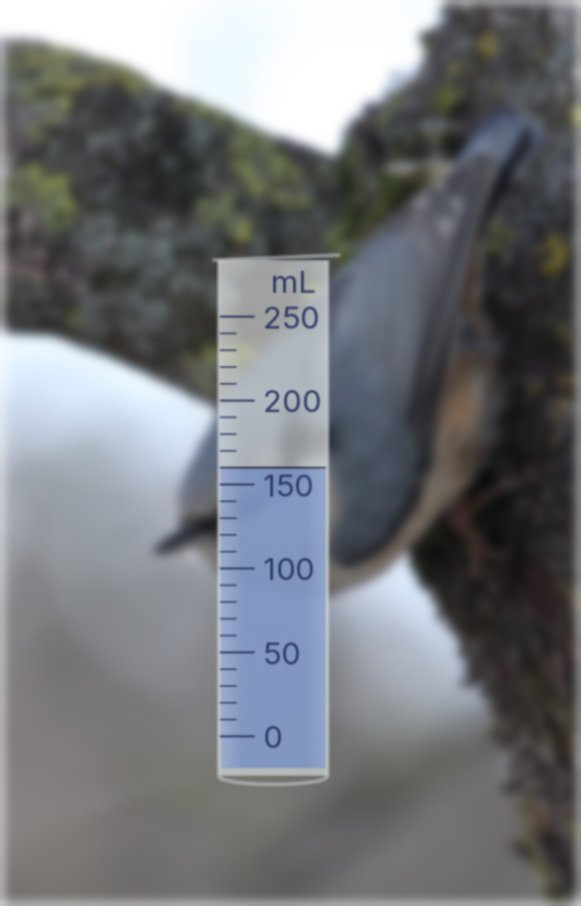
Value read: 160 (mL)
